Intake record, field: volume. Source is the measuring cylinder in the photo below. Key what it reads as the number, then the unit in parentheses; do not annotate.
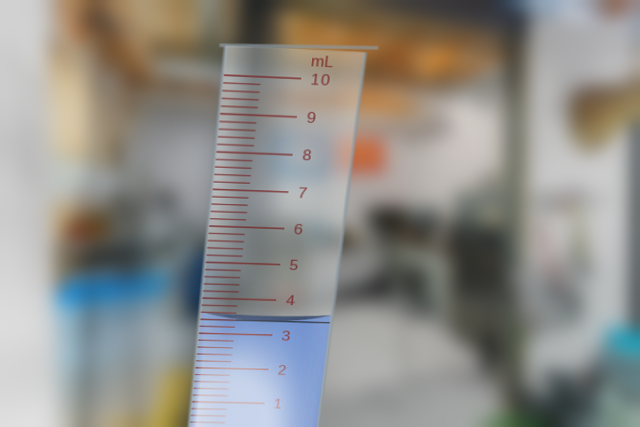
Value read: 3.4 (mL)
